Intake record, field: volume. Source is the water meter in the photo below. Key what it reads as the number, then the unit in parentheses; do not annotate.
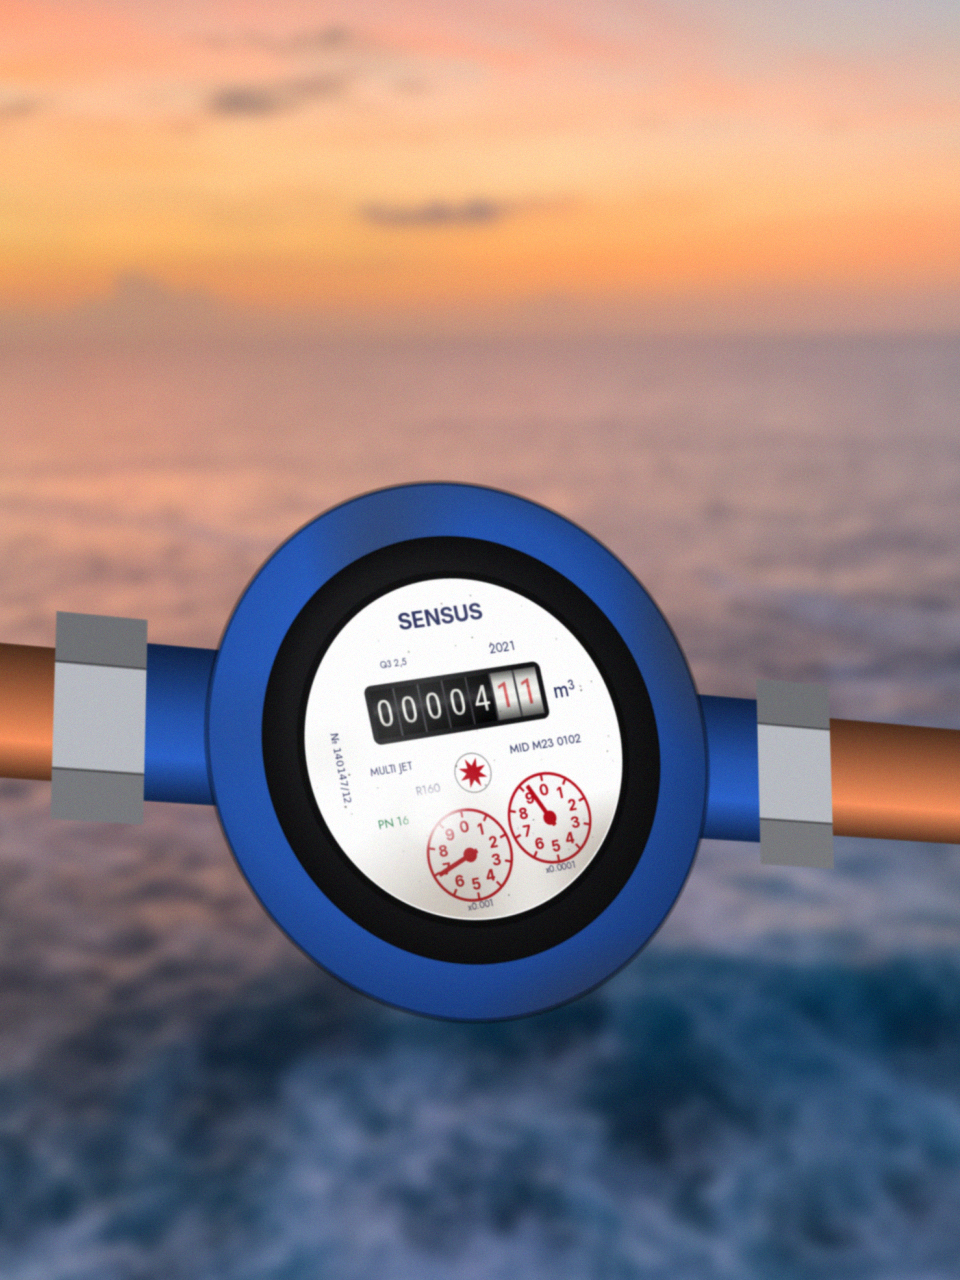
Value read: 4.1169 (m³)
